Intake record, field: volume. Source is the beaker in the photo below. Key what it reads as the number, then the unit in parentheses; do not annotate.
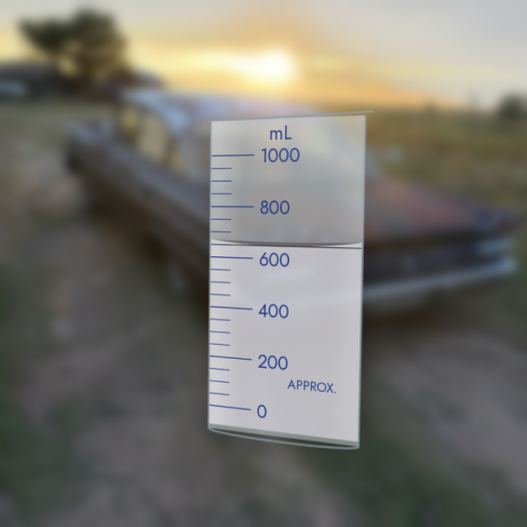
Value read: 650 (mL)
